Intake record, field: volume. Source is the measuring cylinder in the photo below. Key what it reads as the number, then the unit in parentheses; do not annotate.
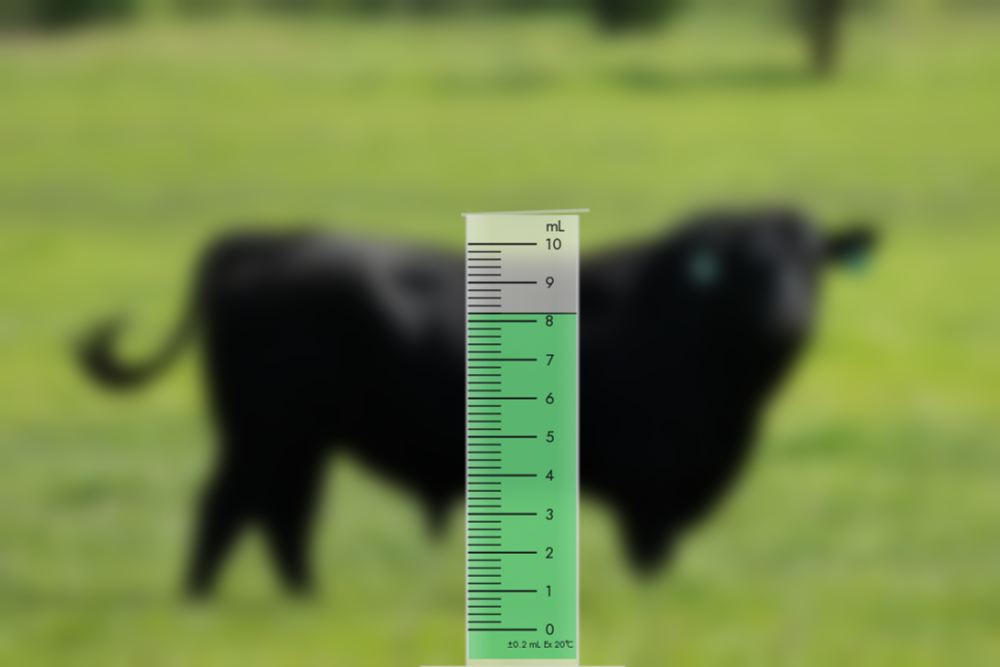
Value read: 8.2 (mL)
